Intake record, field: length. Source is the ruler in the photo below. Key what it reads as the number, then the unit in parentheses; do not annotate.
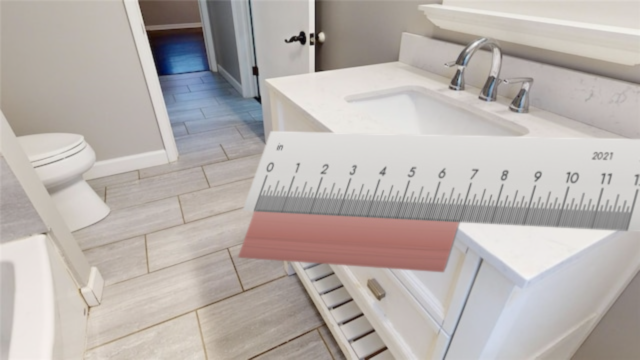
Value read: 7 (in)
